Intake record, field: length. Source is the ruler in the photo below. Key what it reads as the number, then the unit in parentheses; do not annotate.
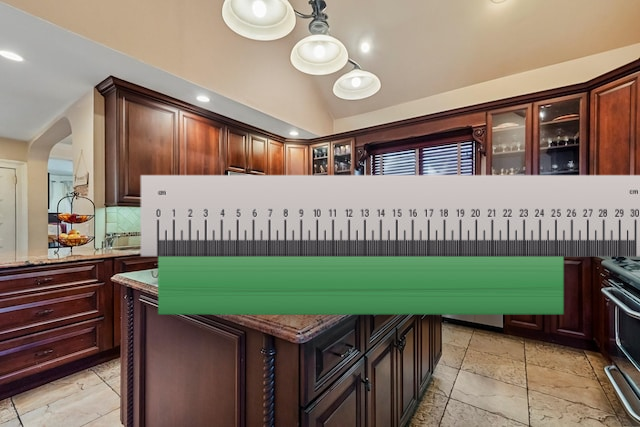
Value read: 25.5 (cm)
